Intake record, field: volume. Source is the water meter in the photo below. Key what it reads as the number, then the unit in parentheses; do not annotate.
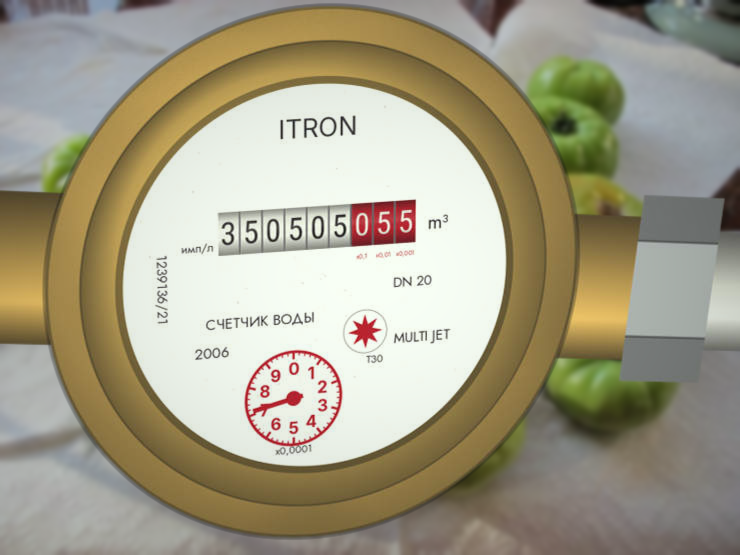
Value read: 350505.0557 (m³)
